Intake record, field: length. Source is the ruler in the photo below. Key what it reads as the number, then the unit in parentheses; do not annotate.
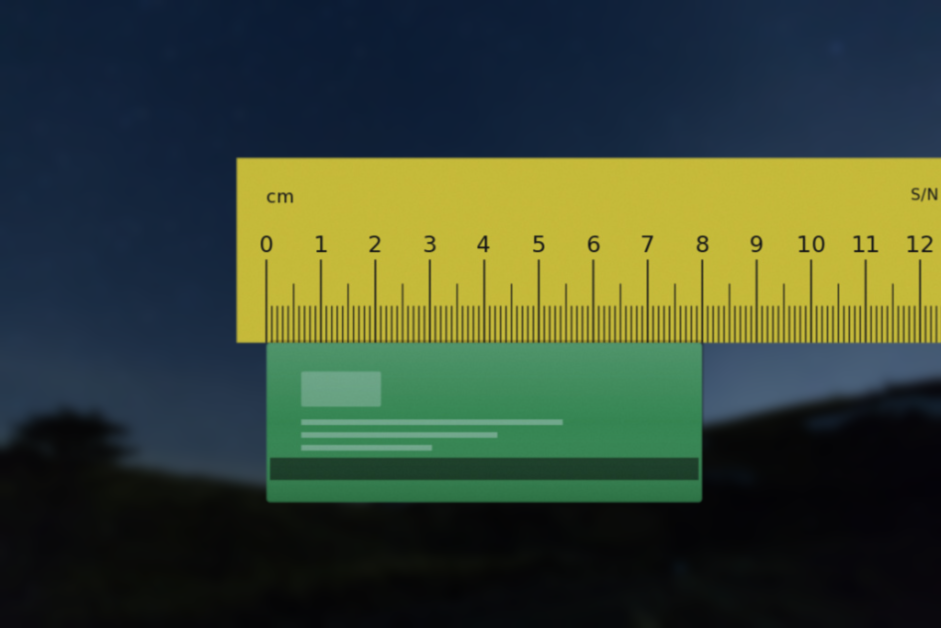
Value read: 8 (cm)
